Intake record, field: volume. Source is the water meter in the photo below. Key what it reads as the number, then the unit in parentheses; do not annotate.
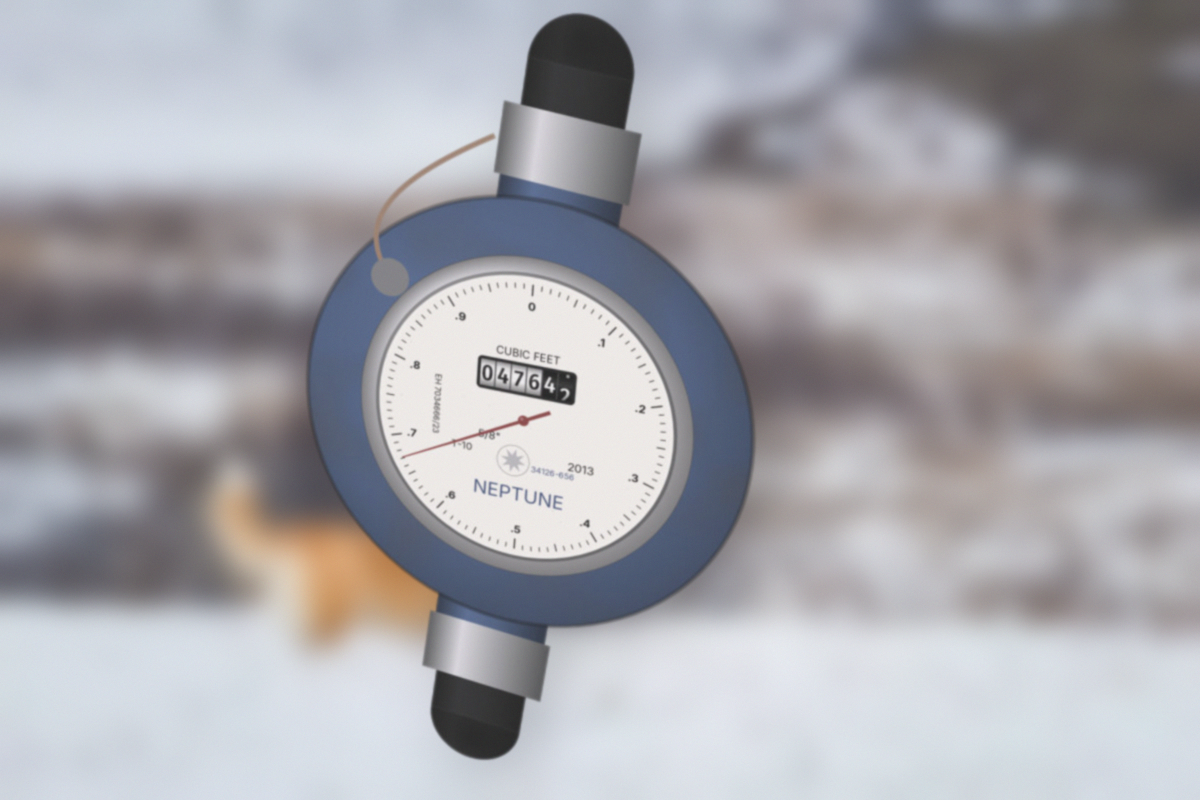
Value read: 47641.67 (ft³)
